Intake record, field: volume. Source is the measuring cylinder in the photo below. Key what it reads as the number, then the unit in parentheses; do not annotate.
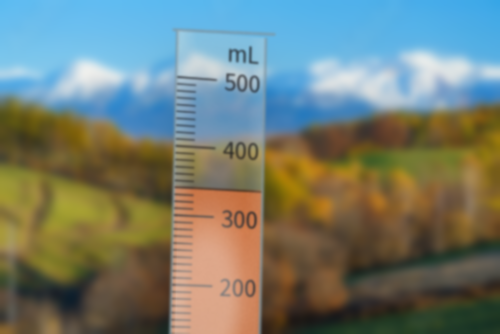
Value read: 340 (mL)
